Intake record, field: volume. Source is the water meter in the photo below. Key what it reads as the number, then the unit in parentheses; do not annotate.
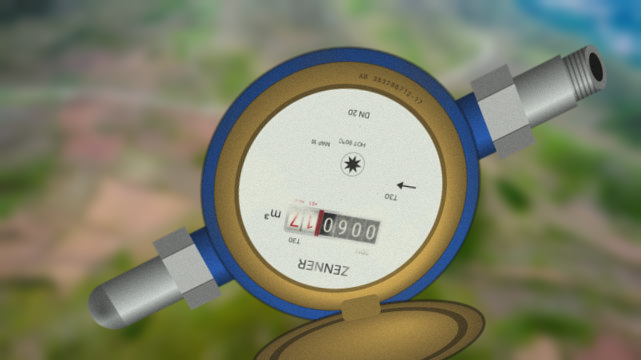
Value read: 60.17 (m³)
